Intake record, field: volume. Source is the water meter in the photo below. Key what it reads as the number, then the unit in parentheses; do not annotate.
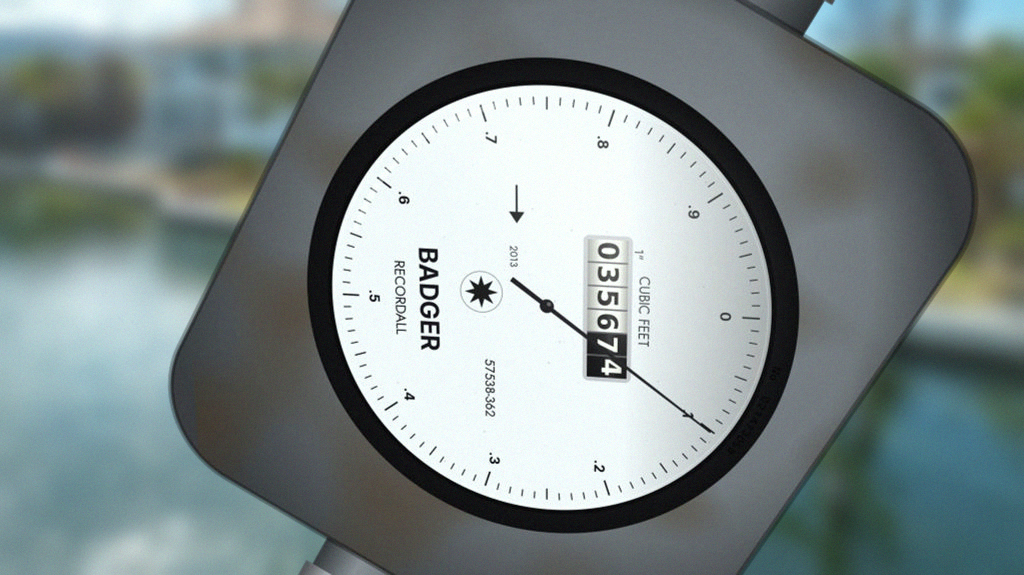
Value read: 35674.10 (ft³)
